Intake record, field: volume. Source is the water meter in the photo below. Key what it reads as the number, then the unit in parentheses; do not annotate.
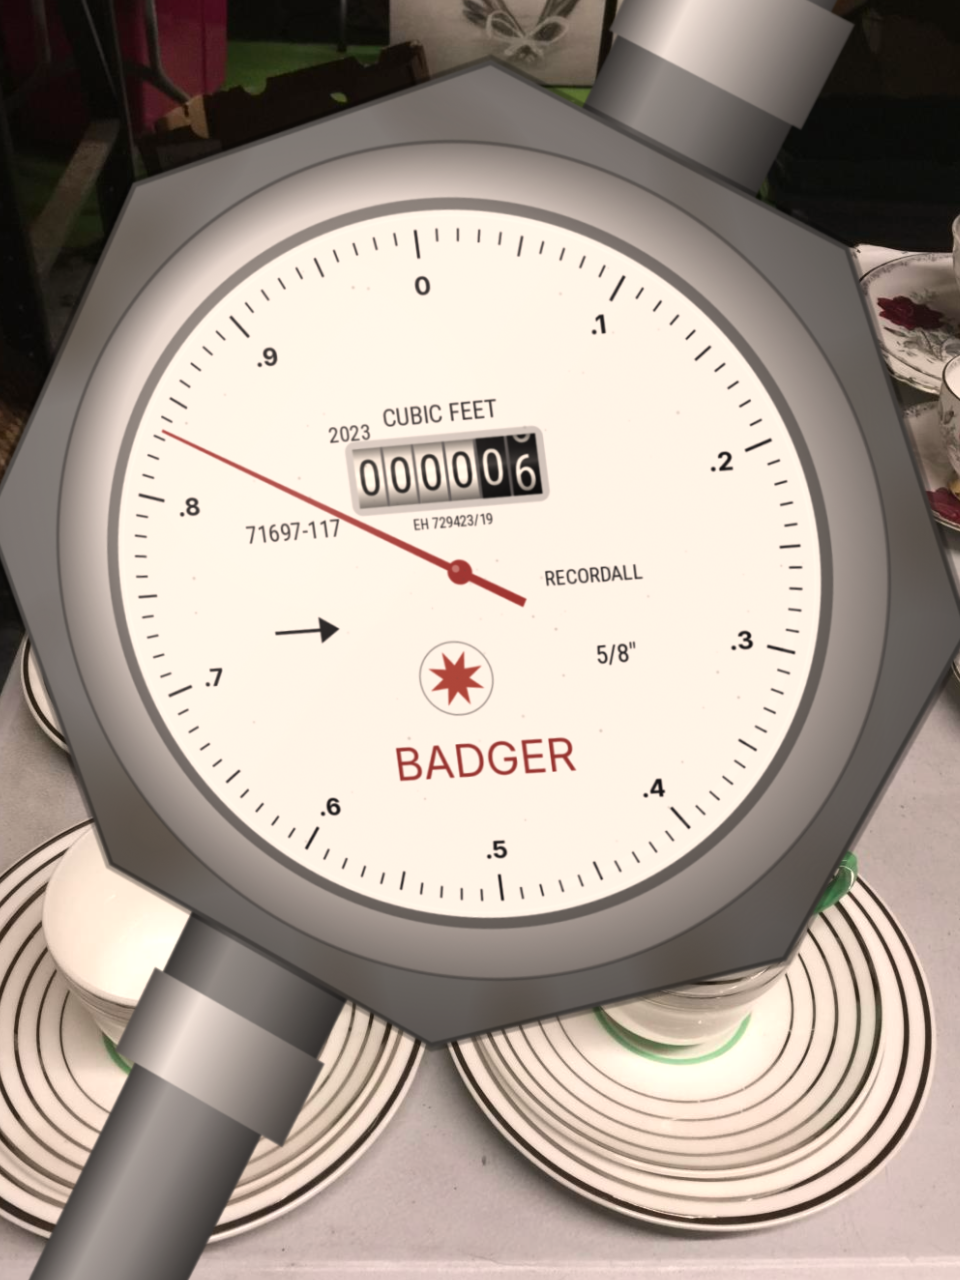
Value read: 5.83 (ft³)
